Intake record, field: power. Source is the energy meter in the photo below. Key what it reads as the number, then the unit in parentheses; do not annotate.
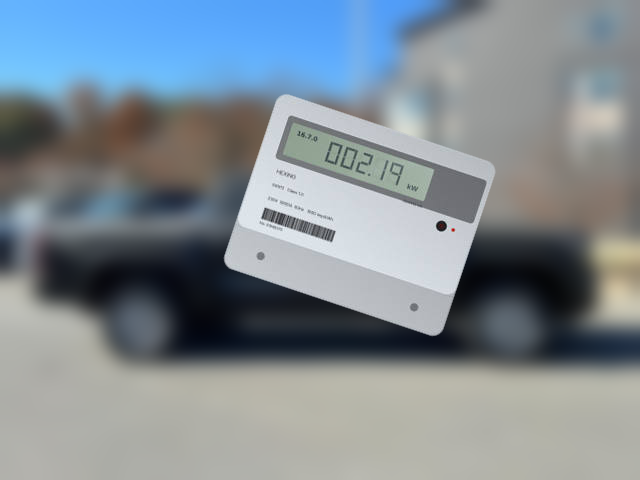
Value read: 2.19 (kW)
